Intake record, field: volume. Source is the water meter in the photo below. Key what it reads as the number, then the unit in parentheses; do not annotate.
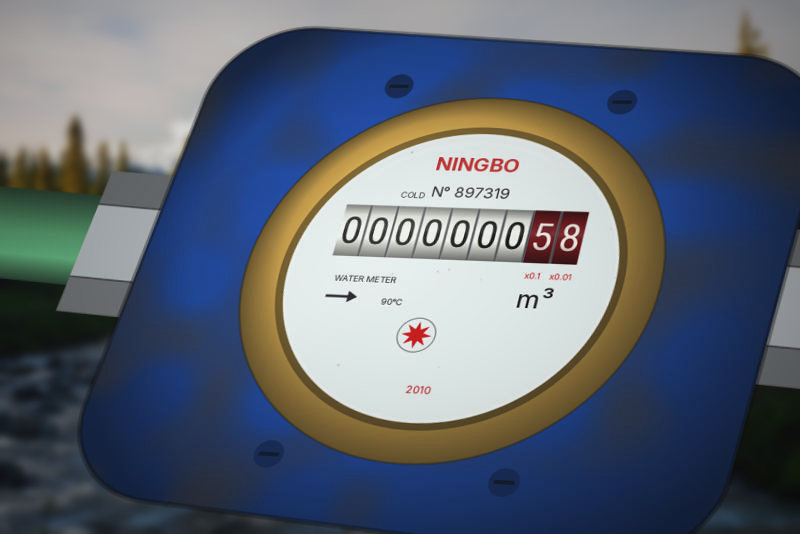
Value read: 0.58 (m³)
